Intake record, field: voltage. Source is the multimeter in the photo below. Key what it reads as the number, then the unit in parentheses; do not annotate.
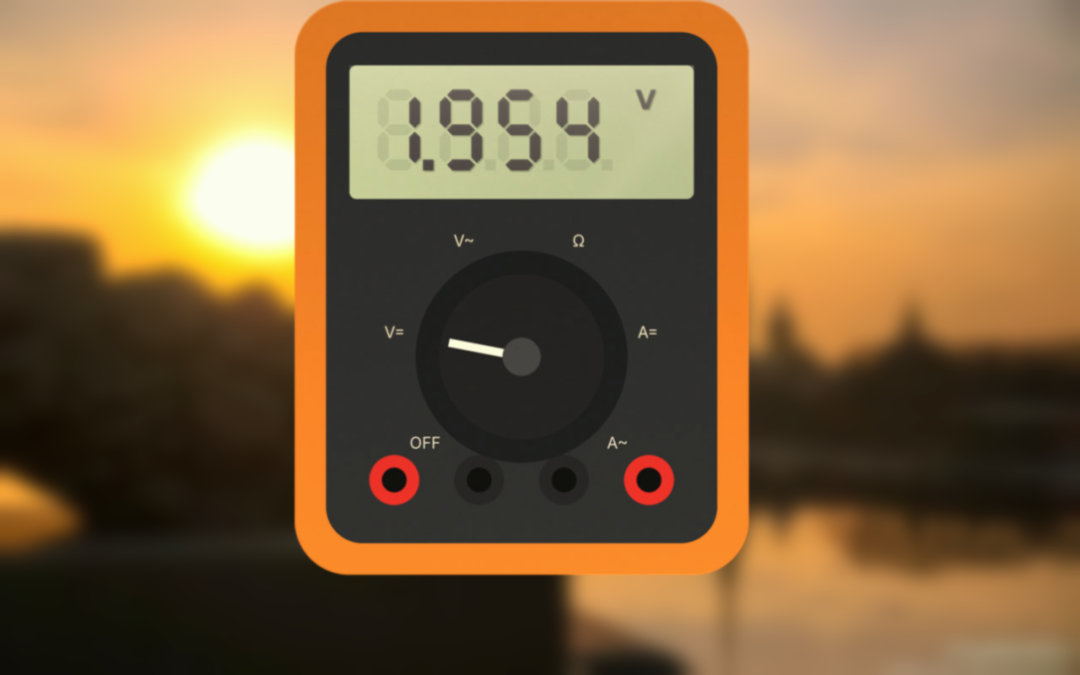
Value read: 1.954 (V)
